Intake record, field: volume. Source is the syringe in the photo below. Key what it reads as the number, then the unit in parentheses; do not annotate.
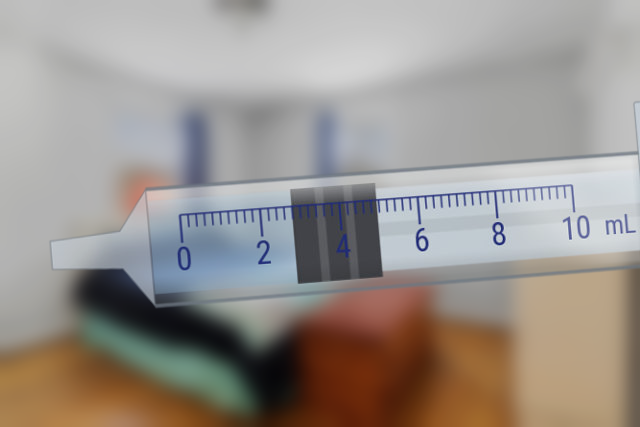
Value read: 2.8 (mL)
